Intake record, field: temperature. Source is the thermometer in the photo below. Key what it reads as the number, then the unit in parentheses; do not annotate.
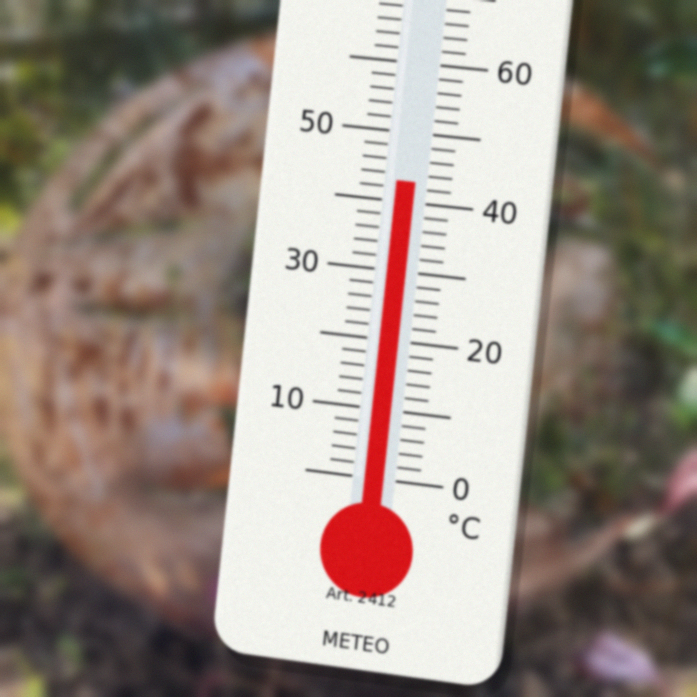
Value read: 43 (°C)
